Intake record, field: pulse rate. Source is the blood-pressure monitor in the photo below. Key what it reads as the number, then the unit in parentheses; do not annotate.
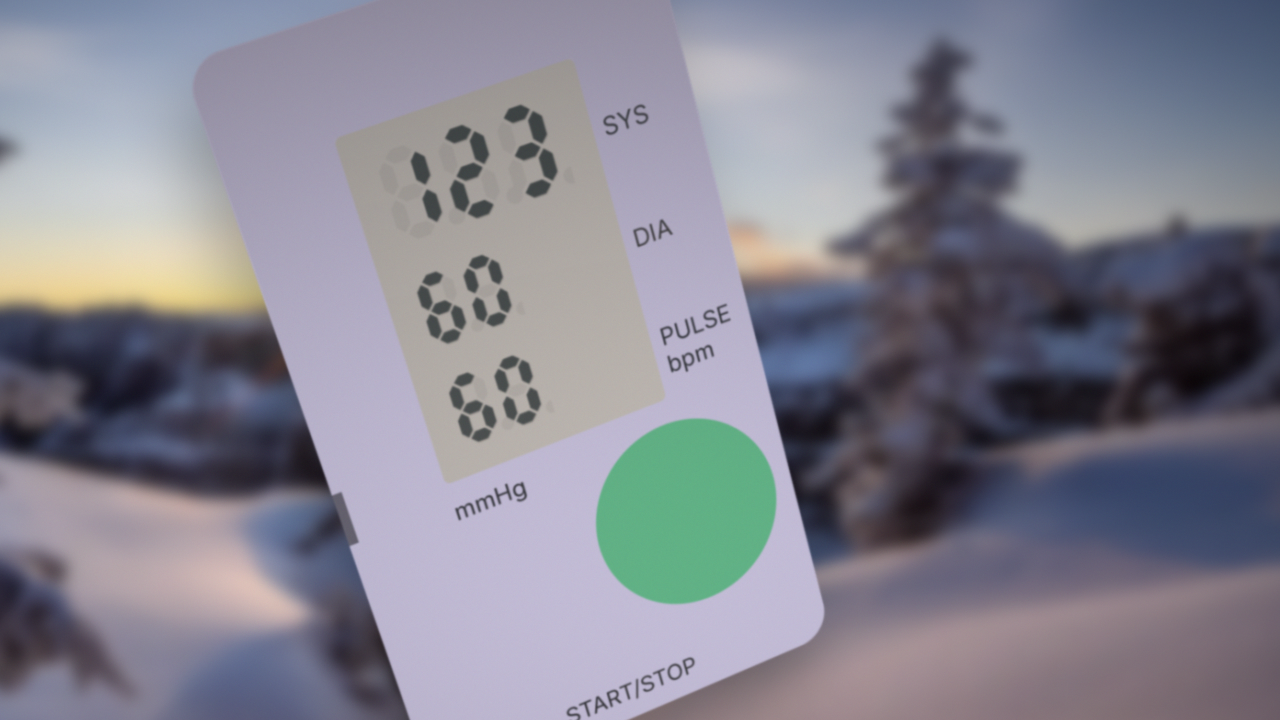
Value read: 60 (bpm)
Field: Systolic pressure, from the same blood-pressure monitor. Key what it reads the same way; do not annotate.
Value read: 123 (mmHg)
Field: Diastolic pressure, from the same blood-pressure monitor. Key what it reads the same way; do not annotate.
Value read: 60 (mmHg)
